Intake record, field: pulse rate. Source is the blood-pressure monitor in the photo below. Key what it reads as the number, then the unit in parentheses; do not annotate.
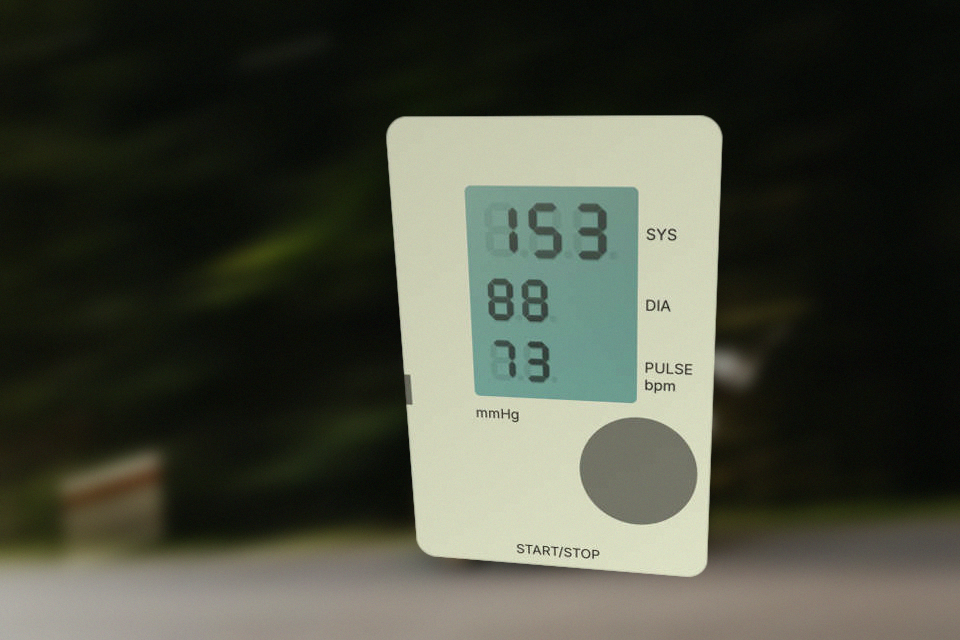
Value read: 73 (bpm)
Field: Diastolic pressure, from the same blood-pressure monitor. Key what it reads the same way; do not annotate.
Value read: 88 (mmHg)
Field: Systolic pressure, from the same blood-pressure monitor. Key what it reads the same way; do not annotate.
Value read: 153 (mmHg)
